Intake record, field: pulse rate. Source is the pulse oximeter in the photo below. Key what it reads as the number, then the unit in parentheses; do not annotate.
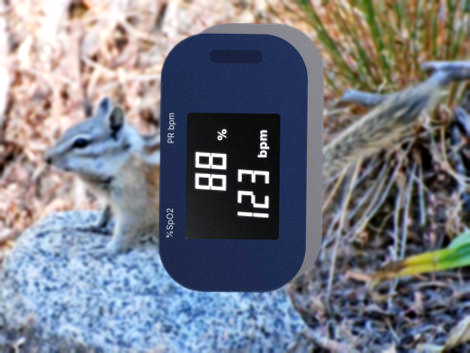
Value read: 123 (bpm)
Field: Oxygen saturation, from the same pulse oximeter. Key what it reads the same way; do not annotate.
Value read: 88 (%)
